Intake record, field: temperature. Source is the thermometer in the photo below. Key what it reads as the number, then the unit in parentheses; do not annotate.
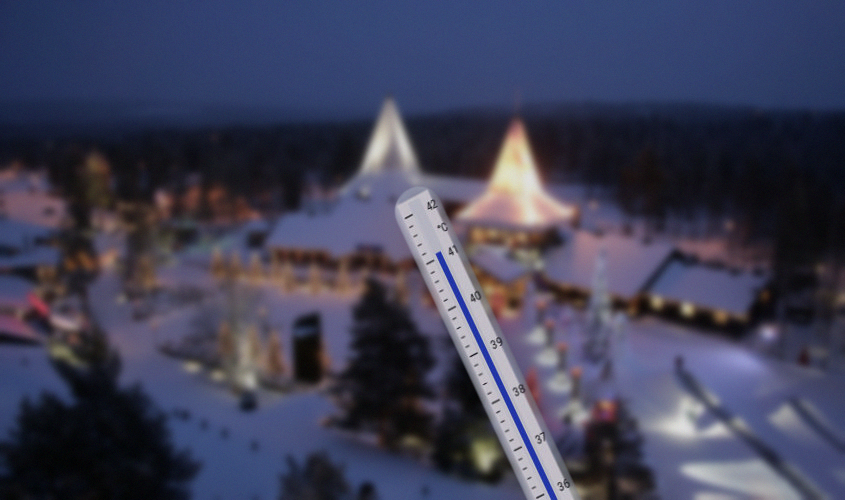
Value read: 41.1 (°C)
